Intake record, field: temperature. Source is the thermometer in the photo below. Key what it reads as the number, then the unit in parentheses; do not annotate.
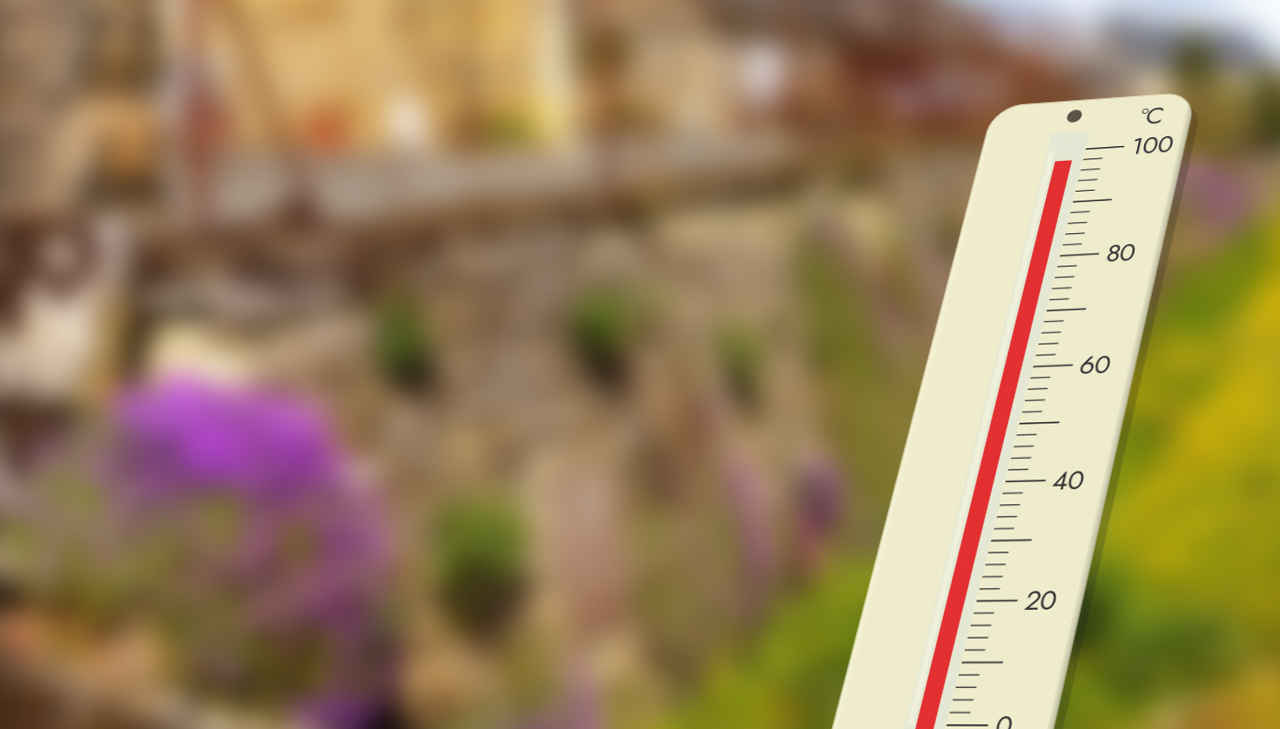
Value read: 98 (°C)
